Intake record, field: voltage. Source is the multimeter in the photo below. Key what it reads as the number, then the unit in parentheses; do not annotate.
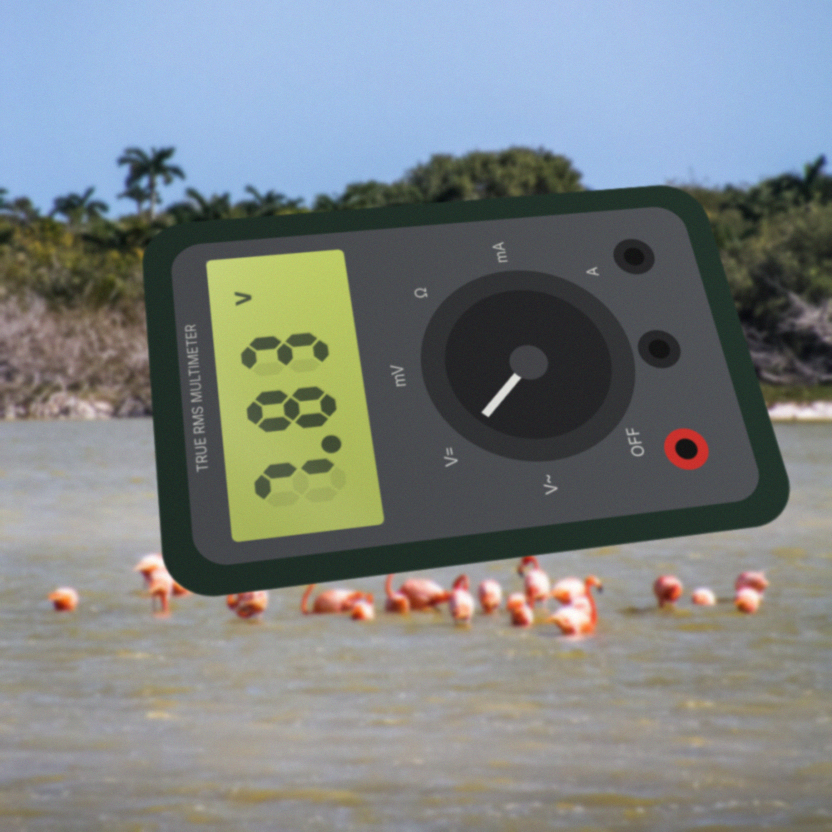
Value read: 7.83 (V)
